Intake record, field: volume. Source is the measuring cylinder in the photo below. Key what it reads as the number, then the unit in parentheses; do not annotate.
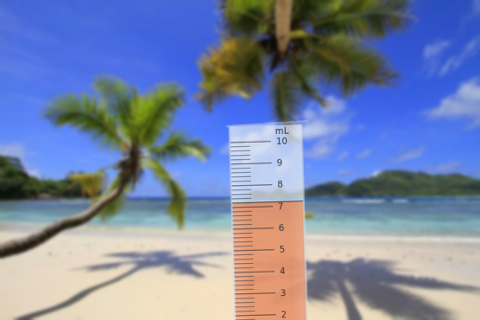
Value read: 7.2 (mL)
